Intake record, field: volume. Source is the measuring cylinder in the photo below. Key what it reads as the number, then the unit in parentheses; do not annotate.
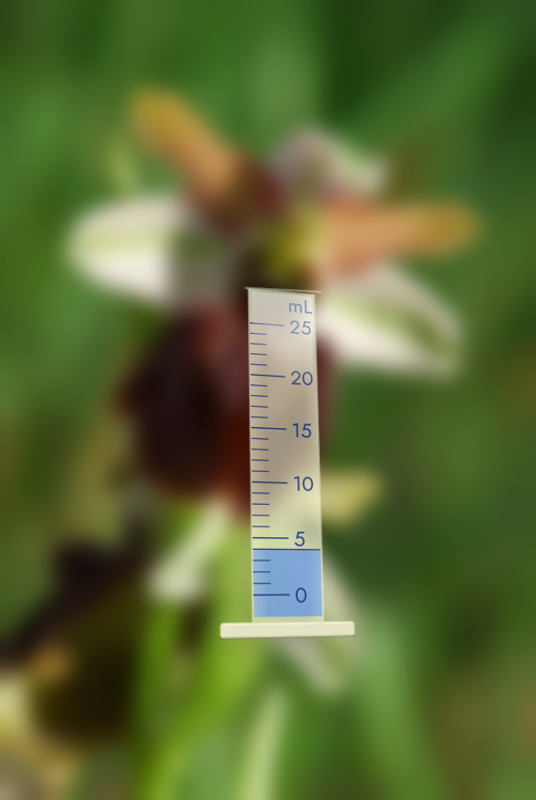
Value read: 4 (mL)
